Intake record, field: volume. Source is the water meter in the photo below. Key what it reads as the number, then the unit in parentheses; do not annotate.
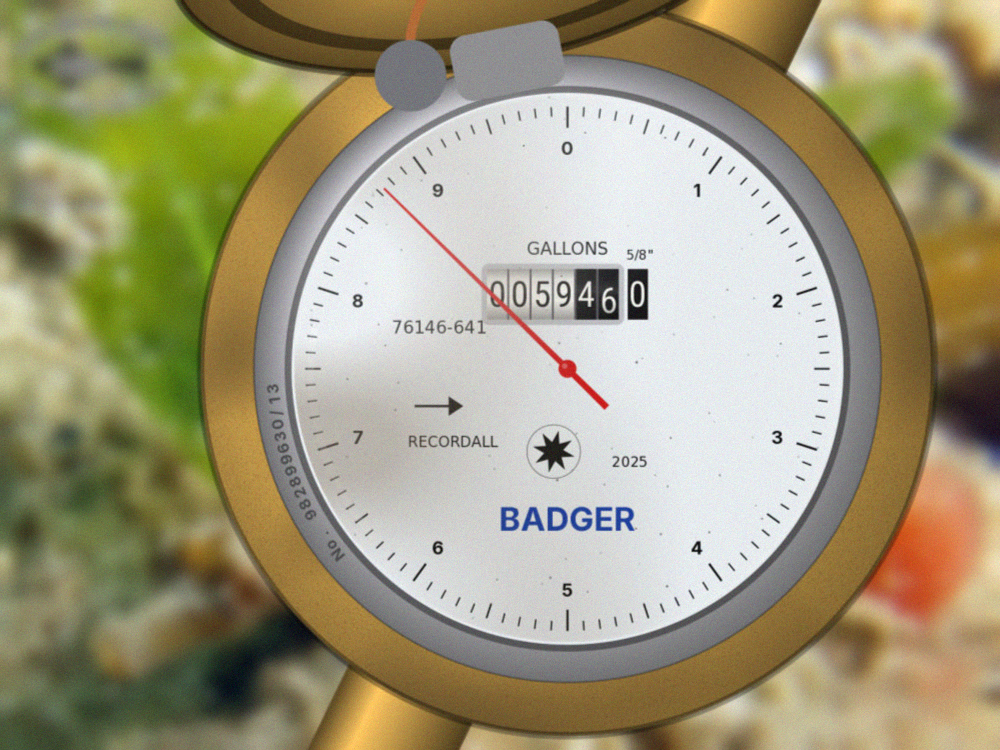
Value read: 59458.7 (gal)
